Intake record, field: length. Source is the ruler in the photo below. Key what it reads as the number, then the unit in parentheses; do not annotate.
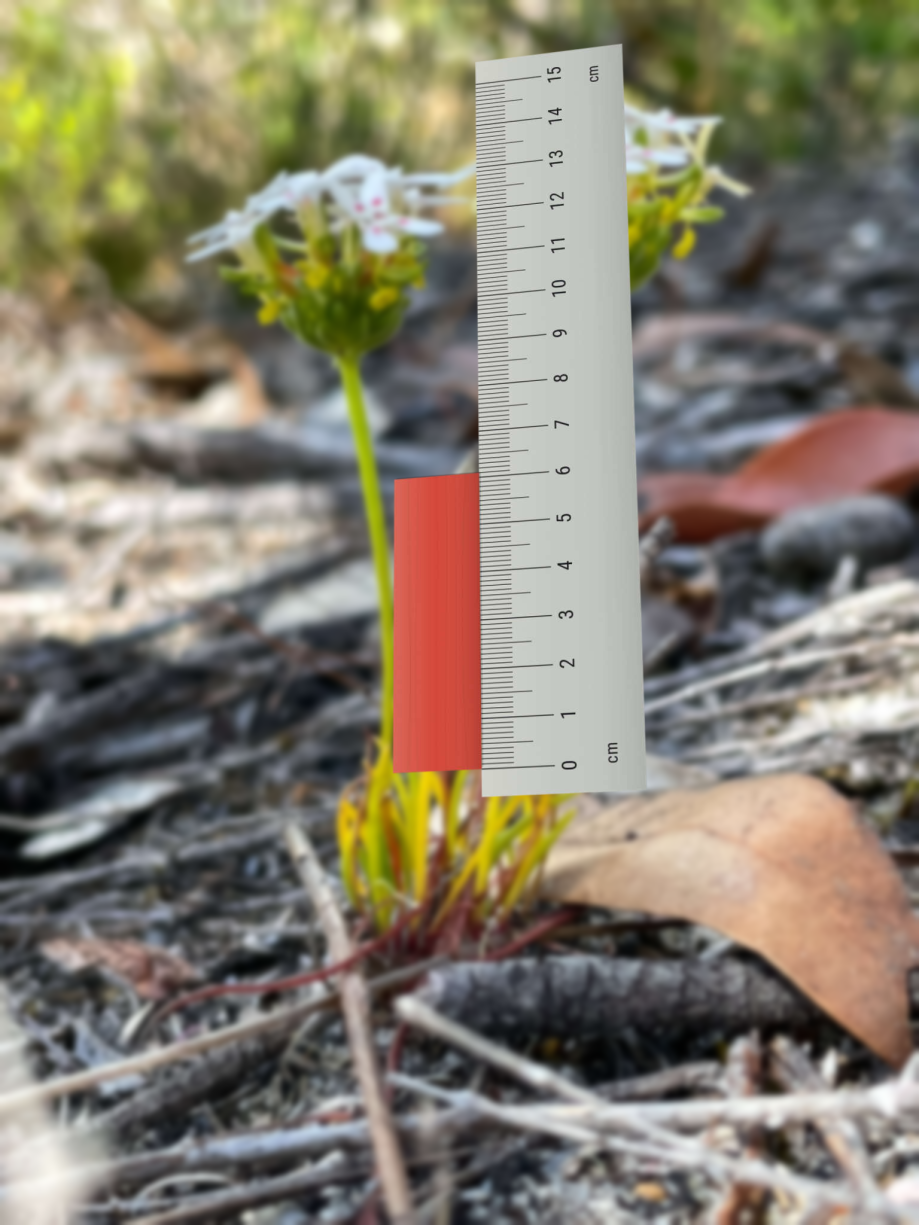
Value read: 6.1 (cm)
